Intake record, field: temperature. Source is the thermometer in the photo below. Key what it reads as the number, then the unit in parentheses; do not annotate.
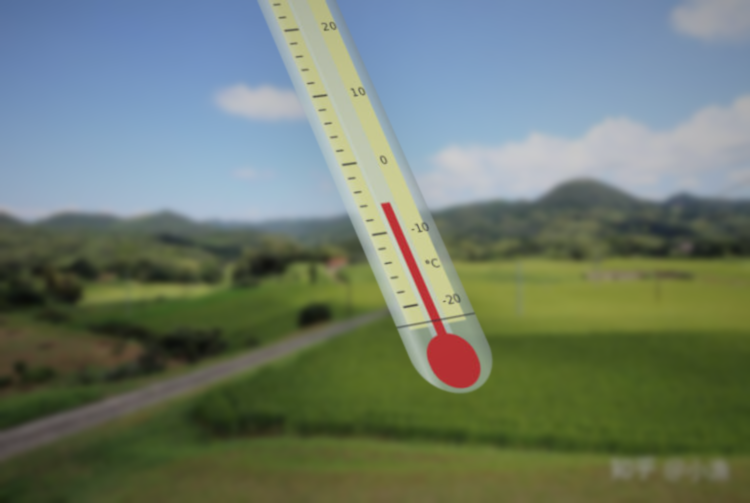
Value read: -6 (°C)
